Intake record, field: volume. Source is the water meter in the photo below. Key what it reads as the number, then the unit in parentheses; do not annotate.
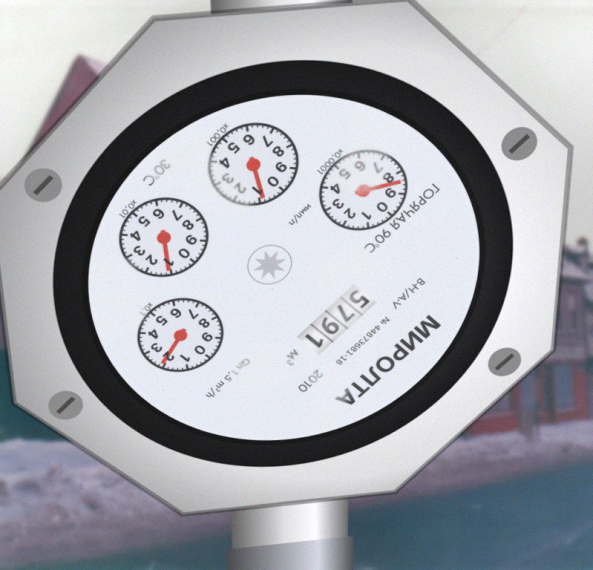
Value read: 5791.2108 (m³)
